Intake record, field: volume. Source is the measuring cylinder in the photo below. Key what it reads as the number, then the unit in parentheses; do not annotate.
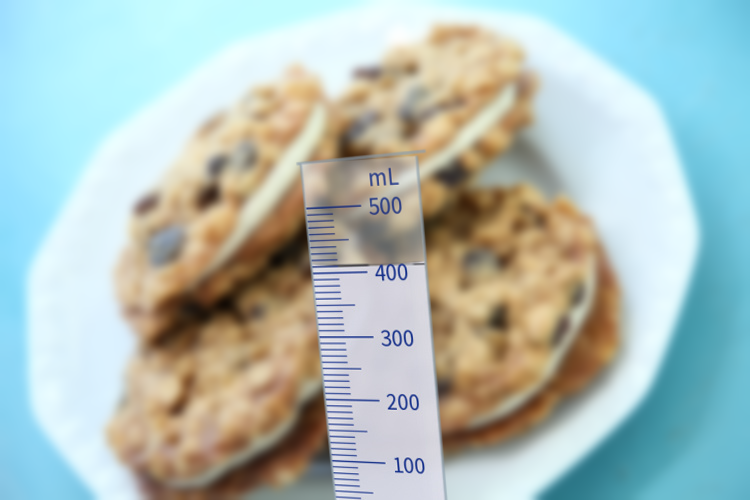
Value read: 410 (mL)
